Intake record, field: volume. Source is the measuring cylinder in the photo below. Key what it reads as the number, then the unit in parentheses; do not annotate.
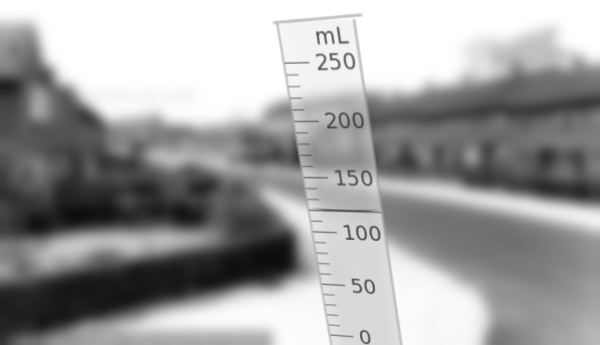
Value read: 120 (mL)
